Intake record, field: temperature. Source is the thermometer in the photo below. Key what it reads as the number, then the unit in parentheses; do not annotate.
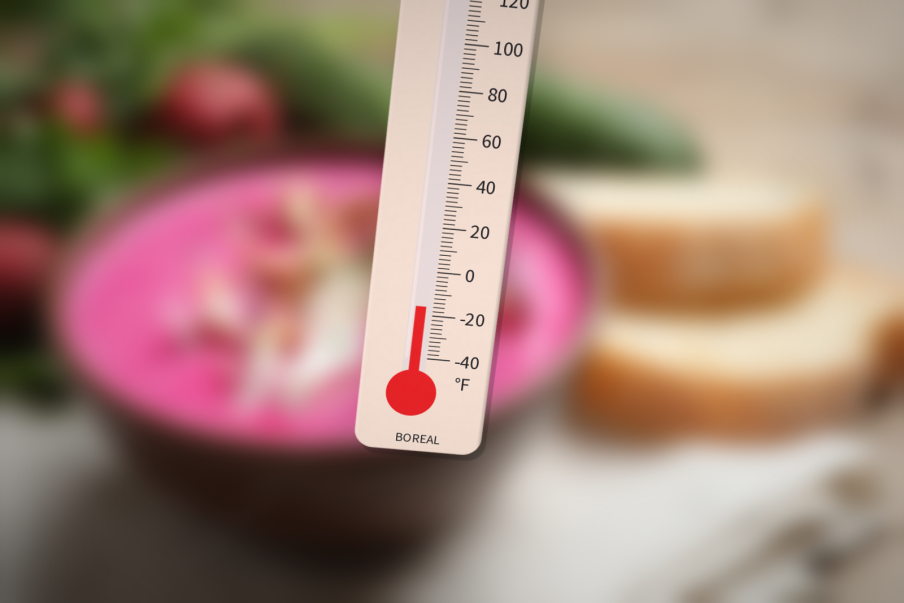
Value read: -16 (°F)
